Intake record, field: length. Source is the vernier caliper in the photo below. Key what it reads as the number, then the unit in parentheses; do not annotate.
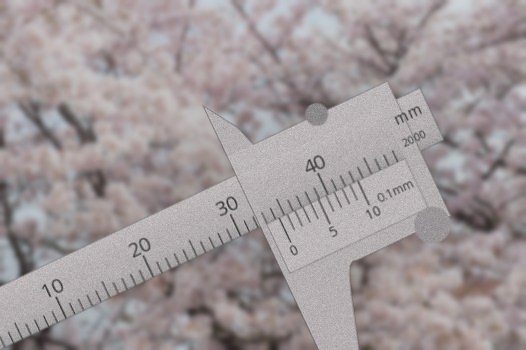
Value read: 34.4 (mm)
